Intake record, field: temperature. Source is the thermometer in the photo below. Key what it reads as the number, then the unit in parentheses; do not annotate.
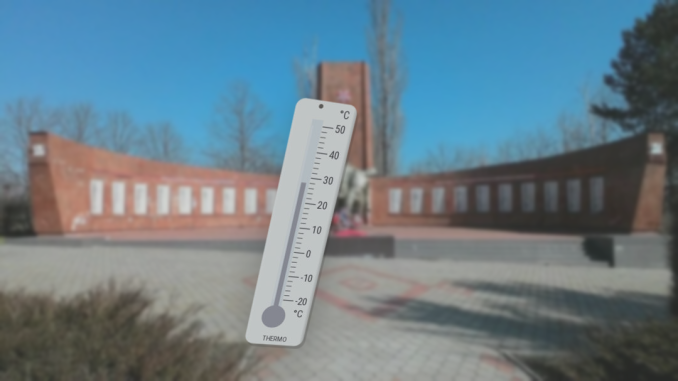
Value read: 28 (°C)
